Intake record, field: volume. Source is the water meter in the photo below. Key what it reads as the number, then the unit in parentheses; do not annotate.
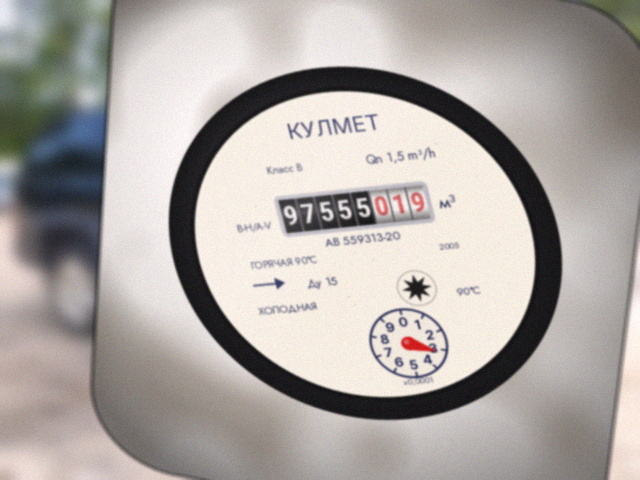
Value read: 97555.0193 (m³)
